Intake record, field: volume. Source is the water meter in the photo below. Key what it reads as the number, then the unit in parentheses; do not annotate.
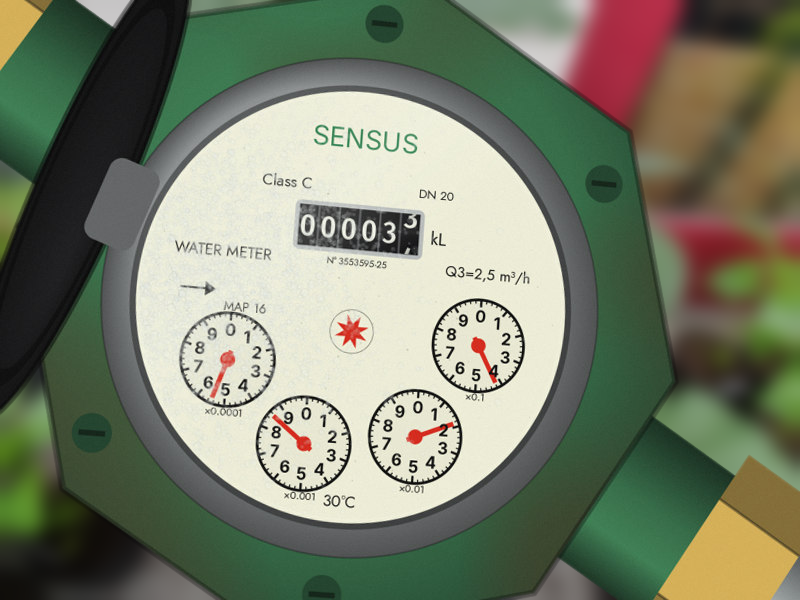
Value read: 33.4185 (kL)
